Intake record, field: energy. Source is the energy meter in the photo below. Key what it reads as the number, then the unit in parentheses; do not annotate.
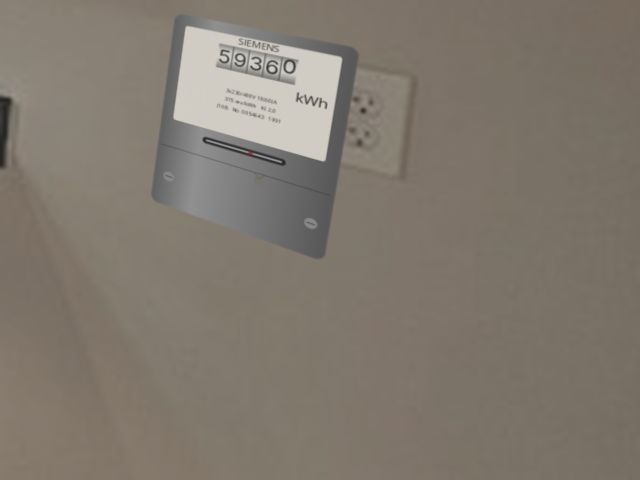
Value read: 59360 (kWh)
